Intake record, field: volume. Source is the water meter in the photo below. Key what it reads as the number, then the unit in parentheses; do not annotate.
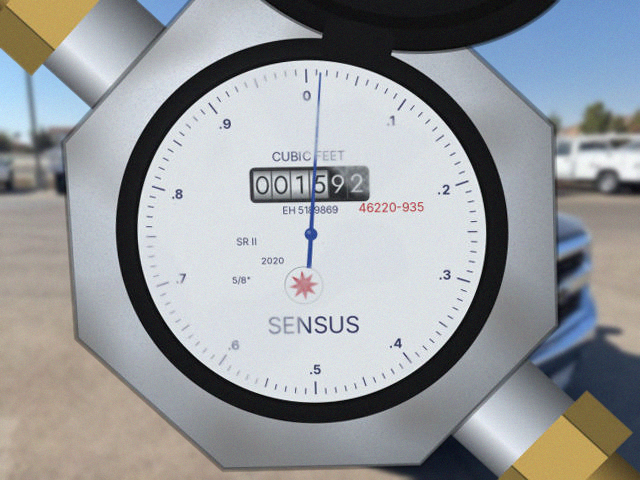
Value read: 1592.01 (ft³)
